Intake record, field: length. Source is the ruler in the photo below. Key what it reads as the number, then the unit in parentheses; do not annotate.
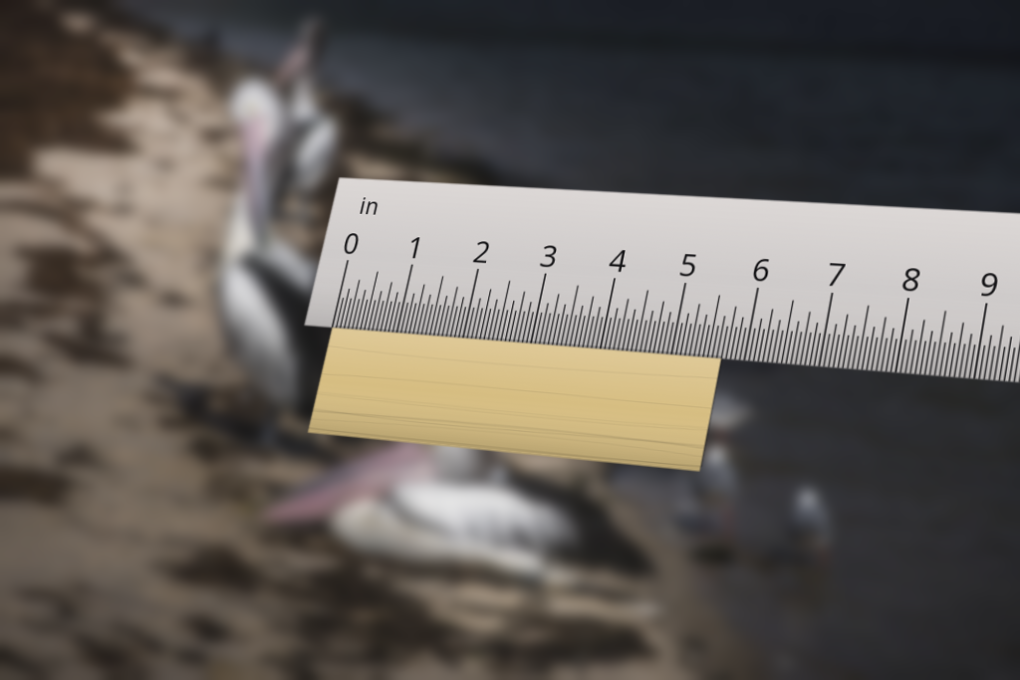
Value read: 5.6875 (in)
